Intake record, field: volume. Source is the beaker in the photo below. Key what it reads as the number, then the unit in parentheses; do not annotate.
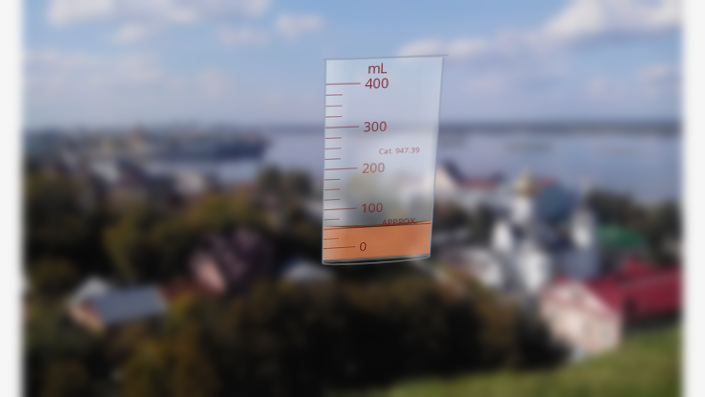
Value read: 50 (mL)
